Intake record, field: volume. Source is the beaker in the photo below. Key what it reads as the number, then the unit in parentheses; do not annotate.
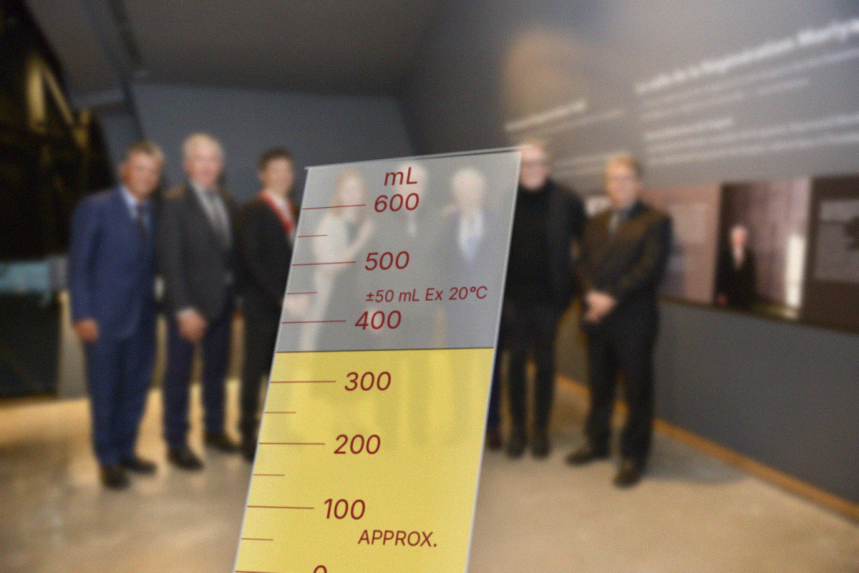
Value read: 350 (mL)
